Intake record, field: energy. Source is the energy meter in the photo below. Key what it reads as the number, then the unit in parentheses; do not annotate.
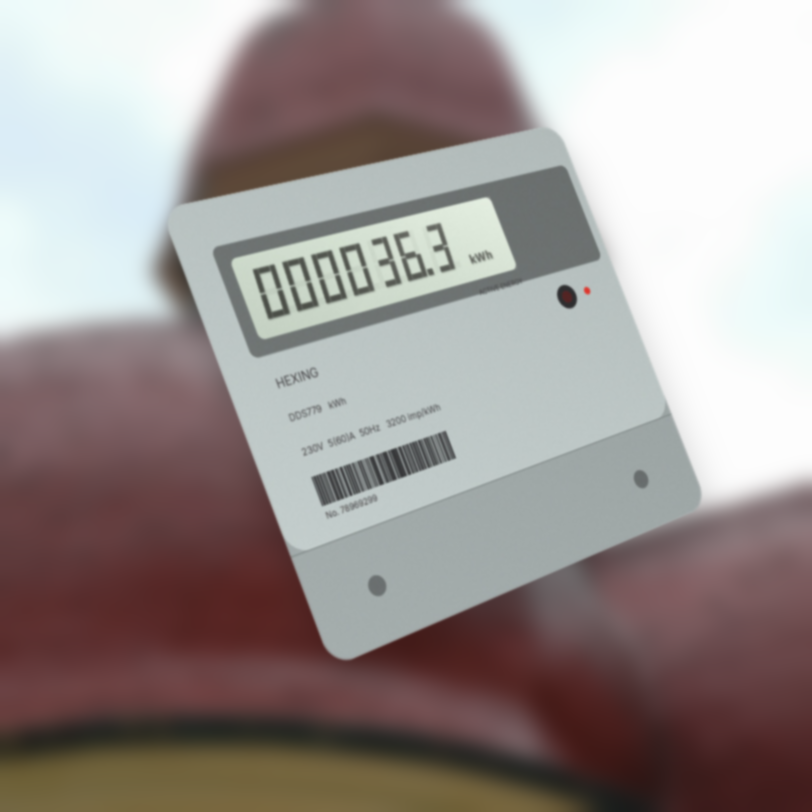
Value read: 36.3 (kWh)
